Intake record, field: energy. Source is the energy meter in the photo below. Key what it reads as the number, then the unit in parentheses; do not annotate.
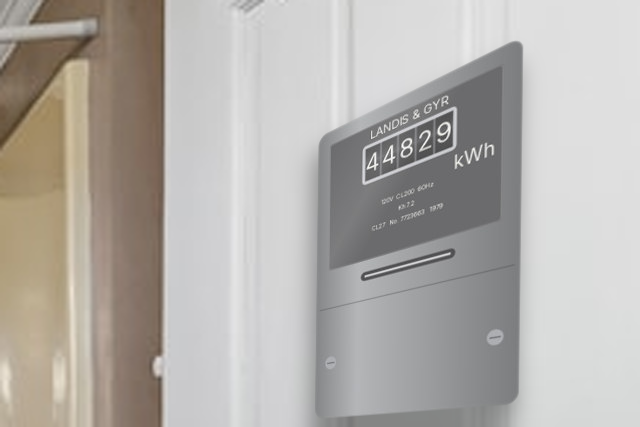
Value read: 44829 (kWh)
